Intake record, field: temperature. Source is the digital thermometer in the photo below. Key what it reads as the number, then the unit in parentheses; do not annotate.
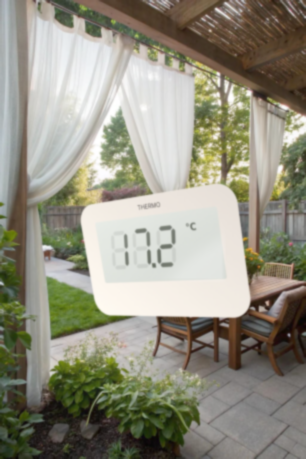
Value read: 17.2 (°C)
